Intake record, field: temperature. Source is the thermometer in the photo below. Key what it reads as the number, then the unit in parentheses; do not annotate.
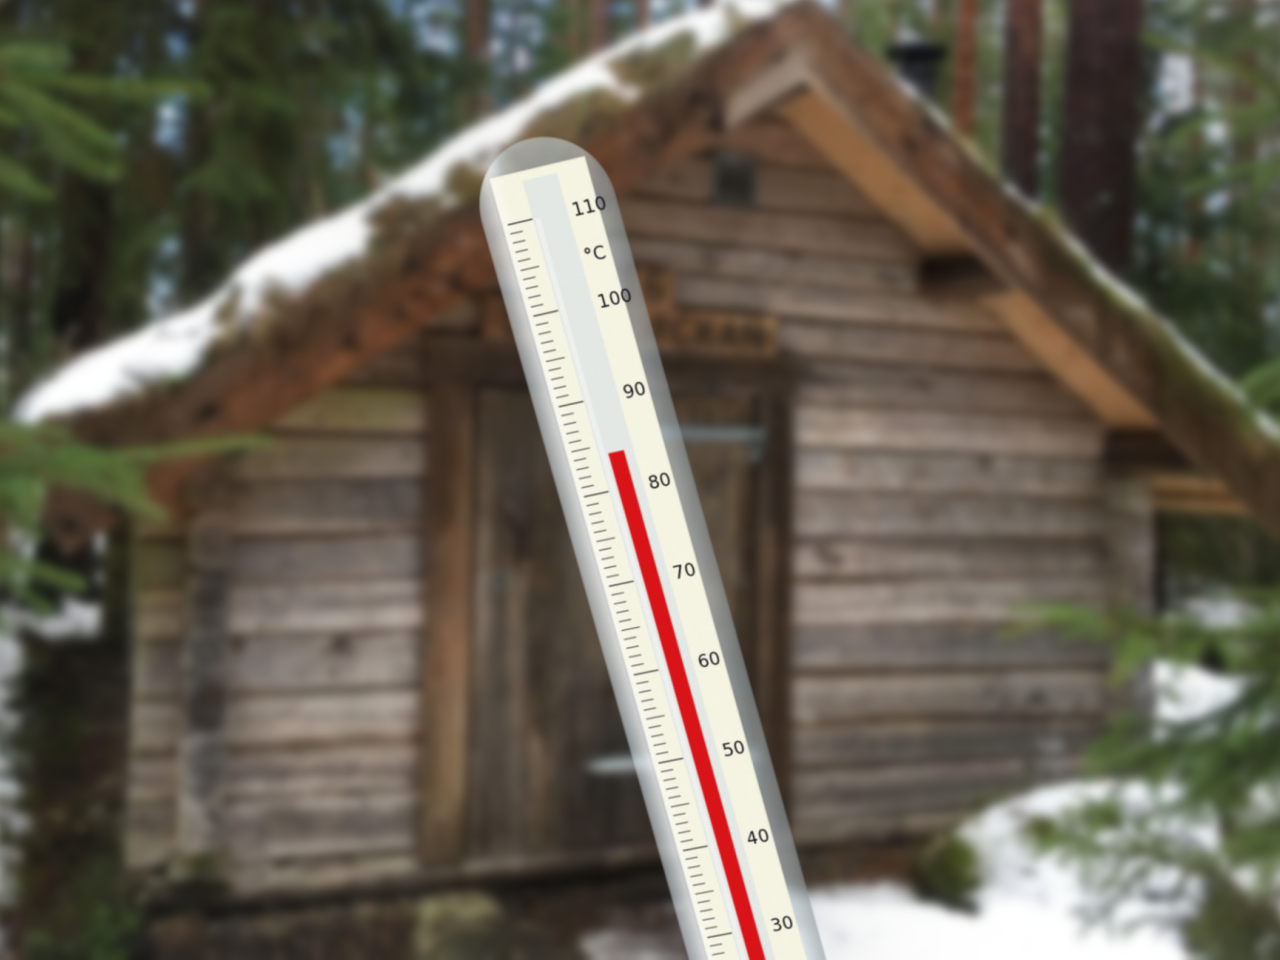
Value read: 84 (°C)
